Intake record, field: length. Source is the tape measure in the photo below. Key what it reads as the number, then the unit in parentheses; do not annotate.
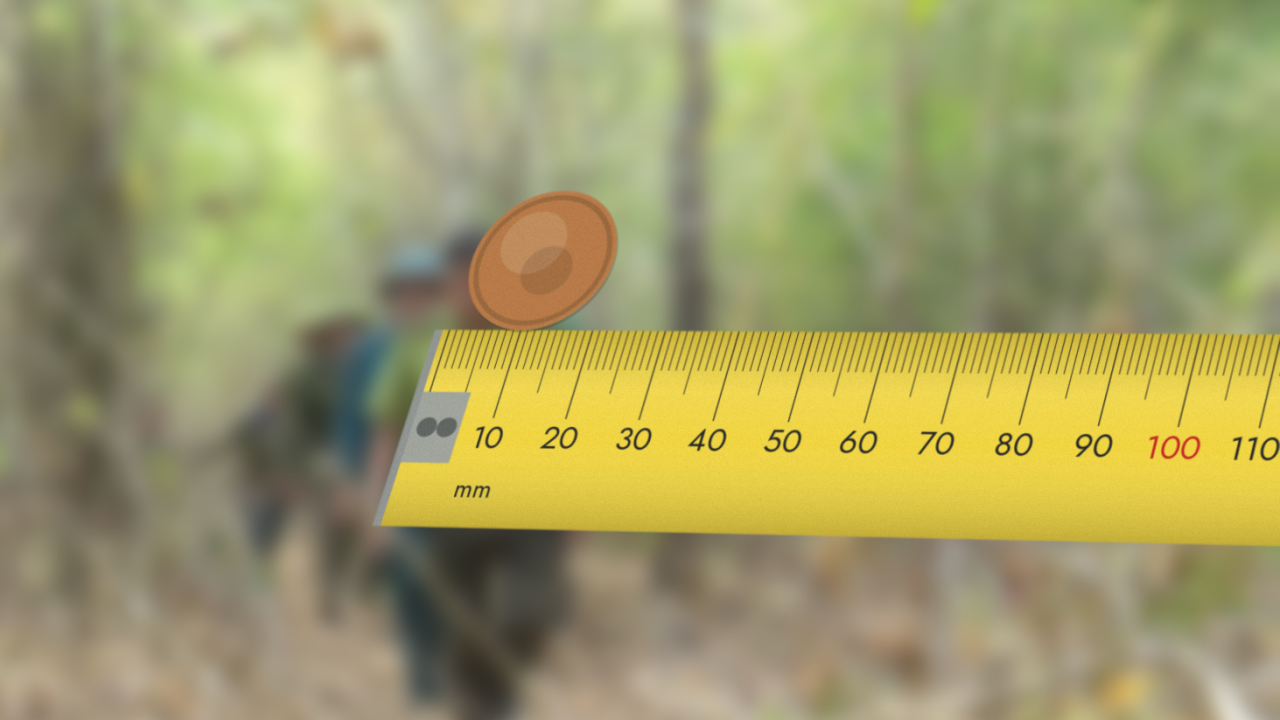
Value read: 20 (mm)
